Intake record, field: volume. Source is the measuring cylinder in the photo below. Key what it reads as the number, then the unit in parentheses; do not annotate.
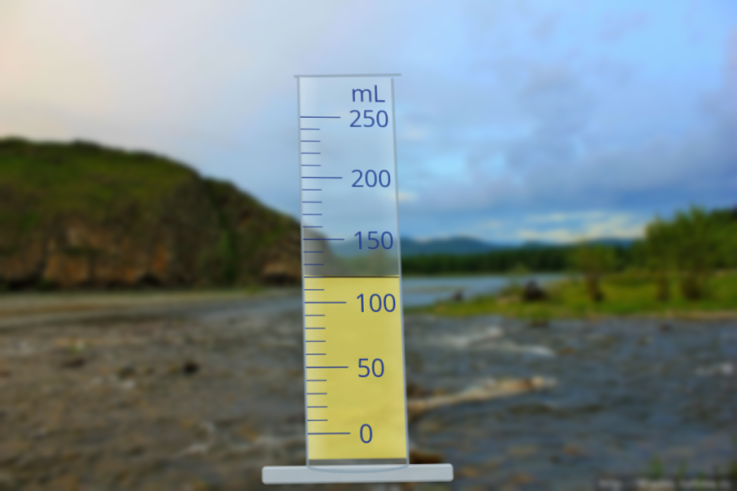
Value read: 120 (mL)
